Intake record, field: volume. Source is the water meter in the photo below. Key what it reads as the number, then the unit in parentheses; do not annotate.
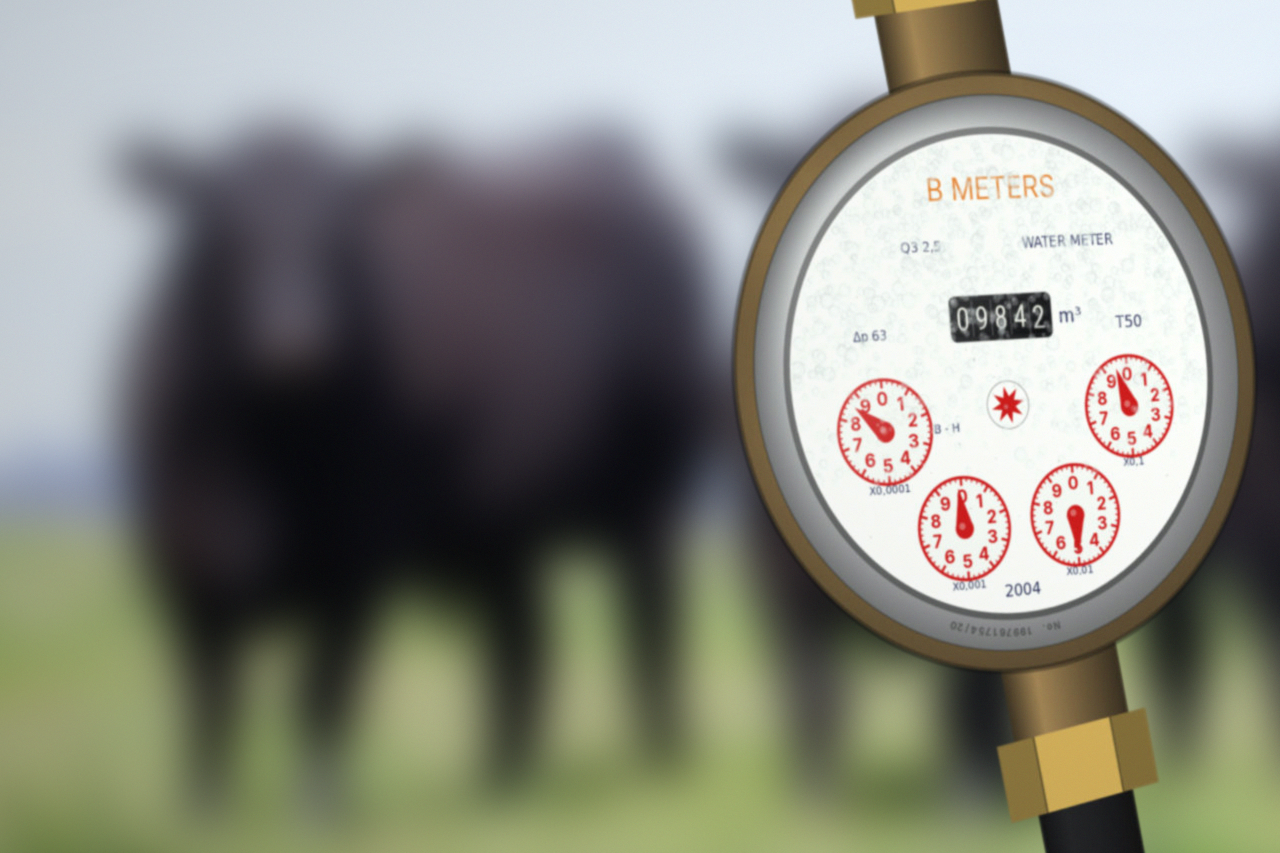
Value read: 9841.9498 (m³)
